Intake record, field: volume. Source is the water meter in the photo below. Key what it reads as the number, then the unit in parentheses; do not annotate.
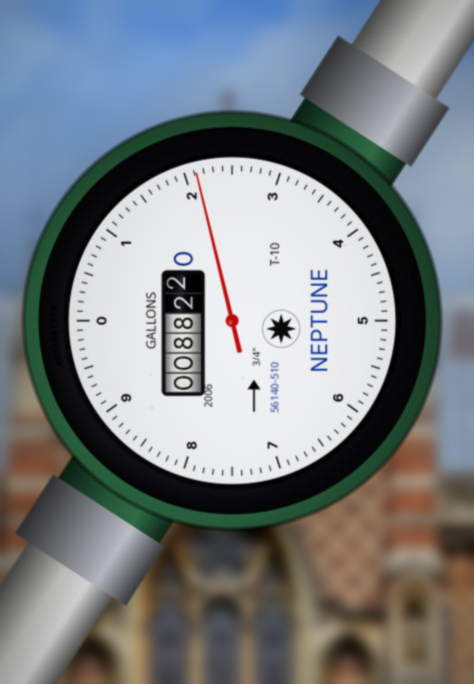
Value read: 88222.1 (gal)
